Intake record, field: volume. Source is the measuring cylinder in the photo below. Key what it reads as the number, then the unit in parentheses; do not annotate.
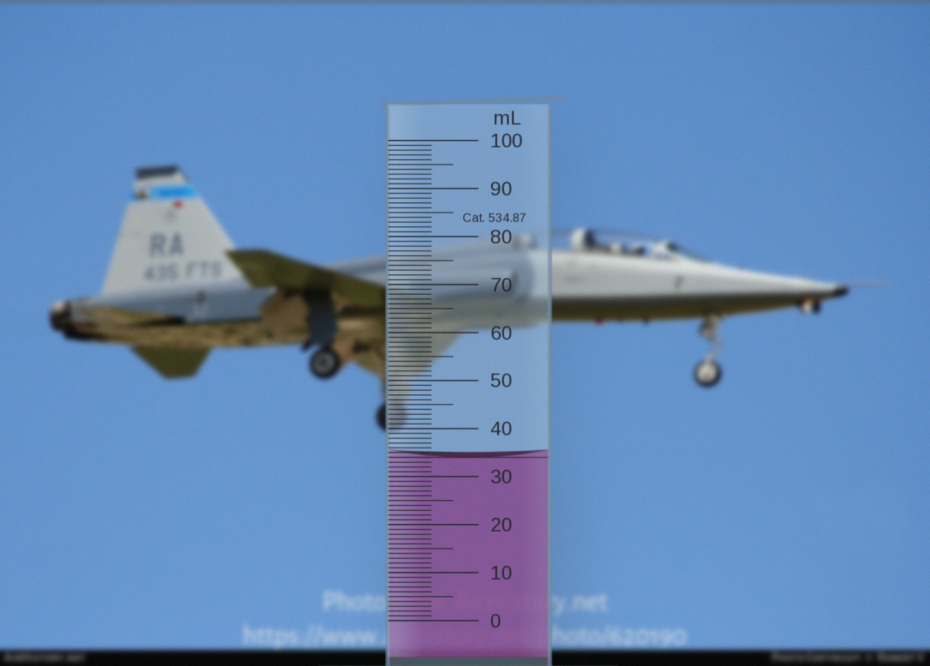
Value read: 34 (mL)
